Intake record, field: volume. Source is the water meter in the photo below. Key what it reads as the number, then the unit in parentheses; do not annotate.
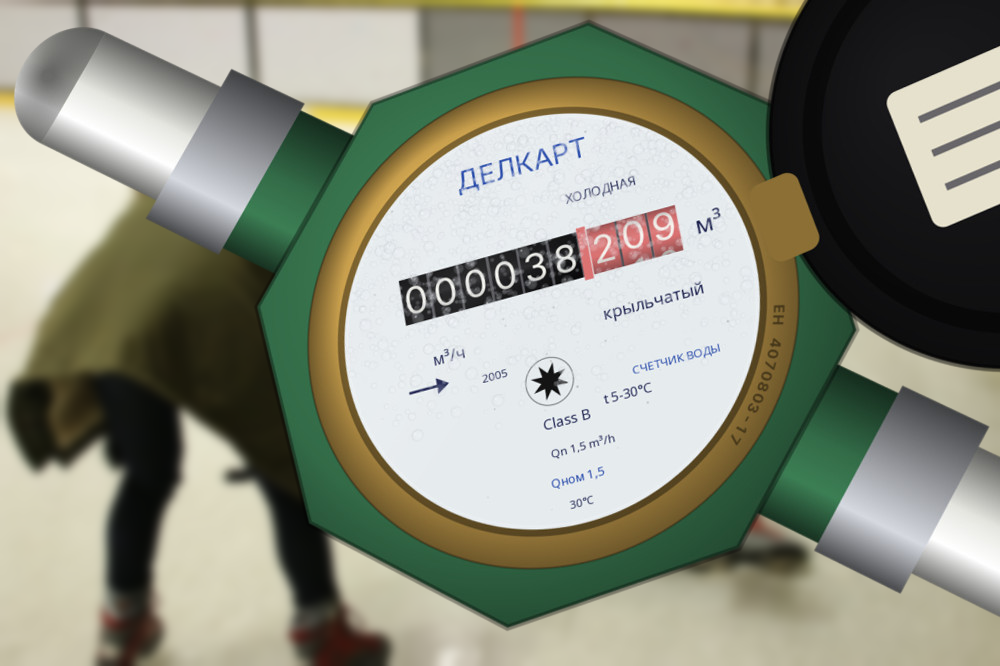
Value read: 38.209 (m³)
